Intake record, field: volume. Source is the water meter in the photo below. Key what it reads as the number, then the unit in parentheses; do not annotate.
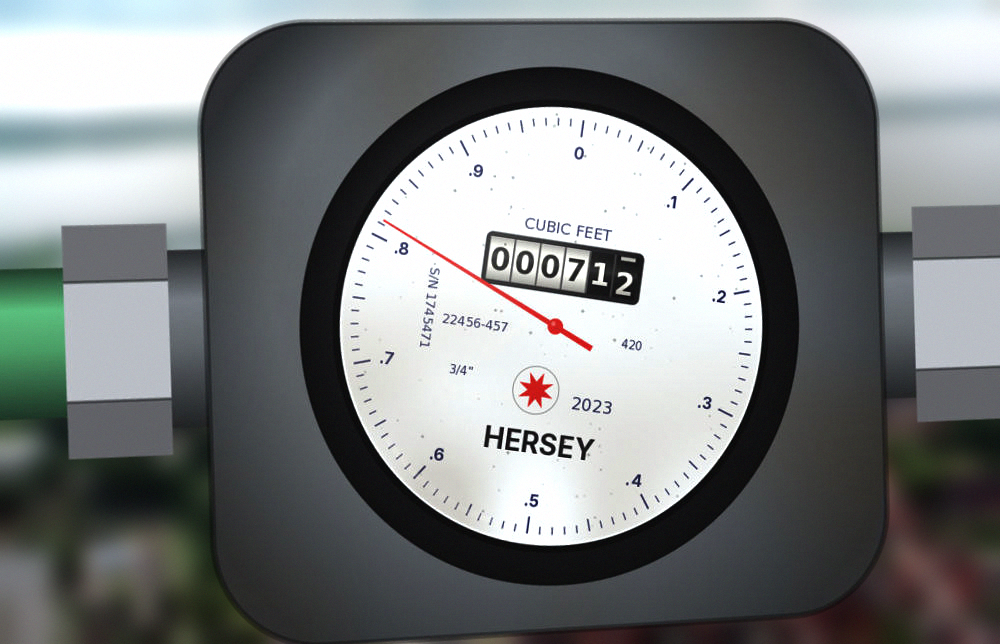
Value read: 711.81 (ft³)
